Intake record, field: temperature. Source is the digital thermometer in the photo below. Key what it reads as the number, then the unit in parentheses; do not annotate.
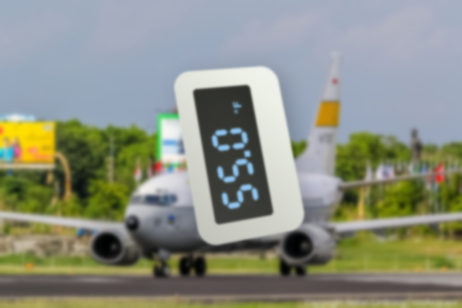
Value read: 55.0 (°F)
